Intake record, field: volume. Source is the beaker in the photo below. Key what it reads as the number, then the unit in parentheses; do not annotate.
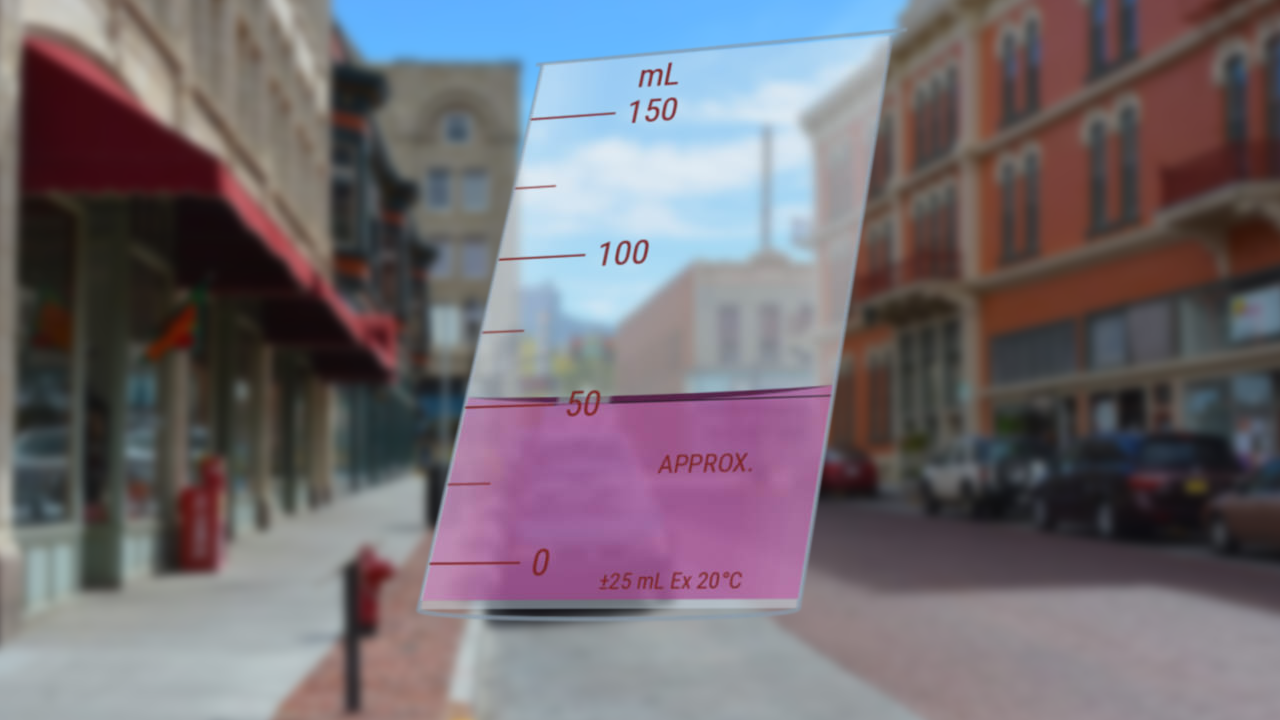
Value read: 50 (mL)
